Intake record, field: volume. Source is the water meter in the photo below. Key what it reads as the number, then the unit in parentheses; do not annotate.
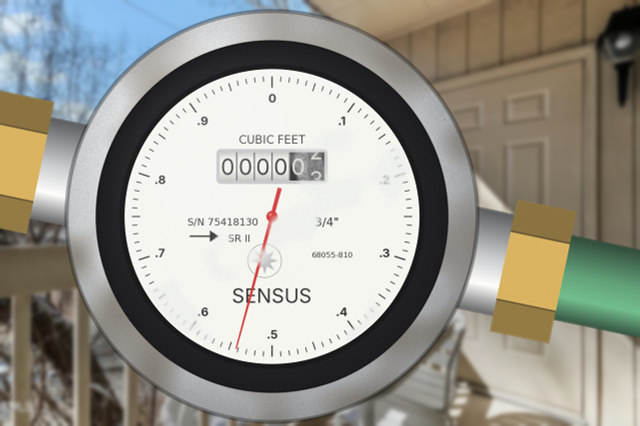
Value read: 2.54 (ft³)
